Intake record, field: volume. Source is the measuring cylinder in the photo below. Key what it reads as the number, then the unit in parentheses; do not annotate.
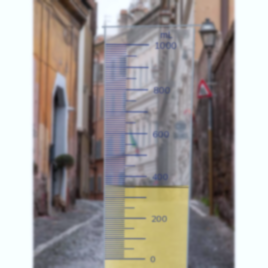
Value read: 350 (mL)
